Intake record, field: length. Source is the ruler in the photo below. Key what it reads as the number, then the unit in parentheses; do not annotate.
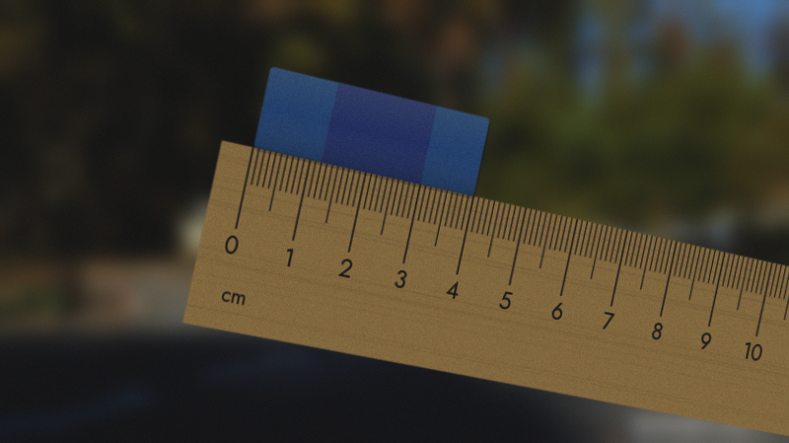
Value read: 4 (cm)
